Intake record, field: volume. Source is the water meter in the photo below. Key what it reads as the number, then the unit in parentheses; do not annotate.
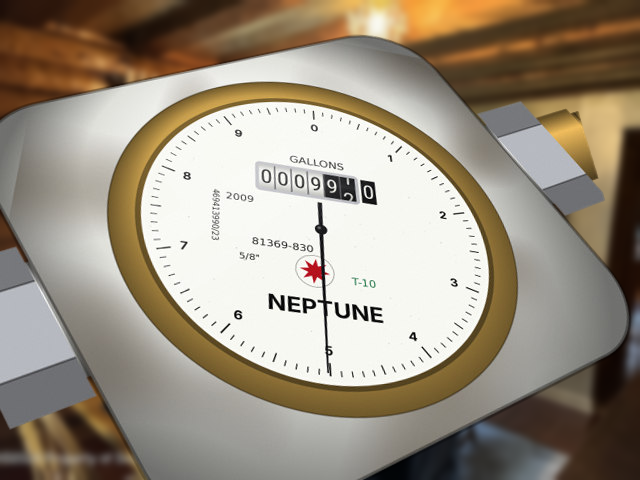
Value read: 9915.0 (gal)
